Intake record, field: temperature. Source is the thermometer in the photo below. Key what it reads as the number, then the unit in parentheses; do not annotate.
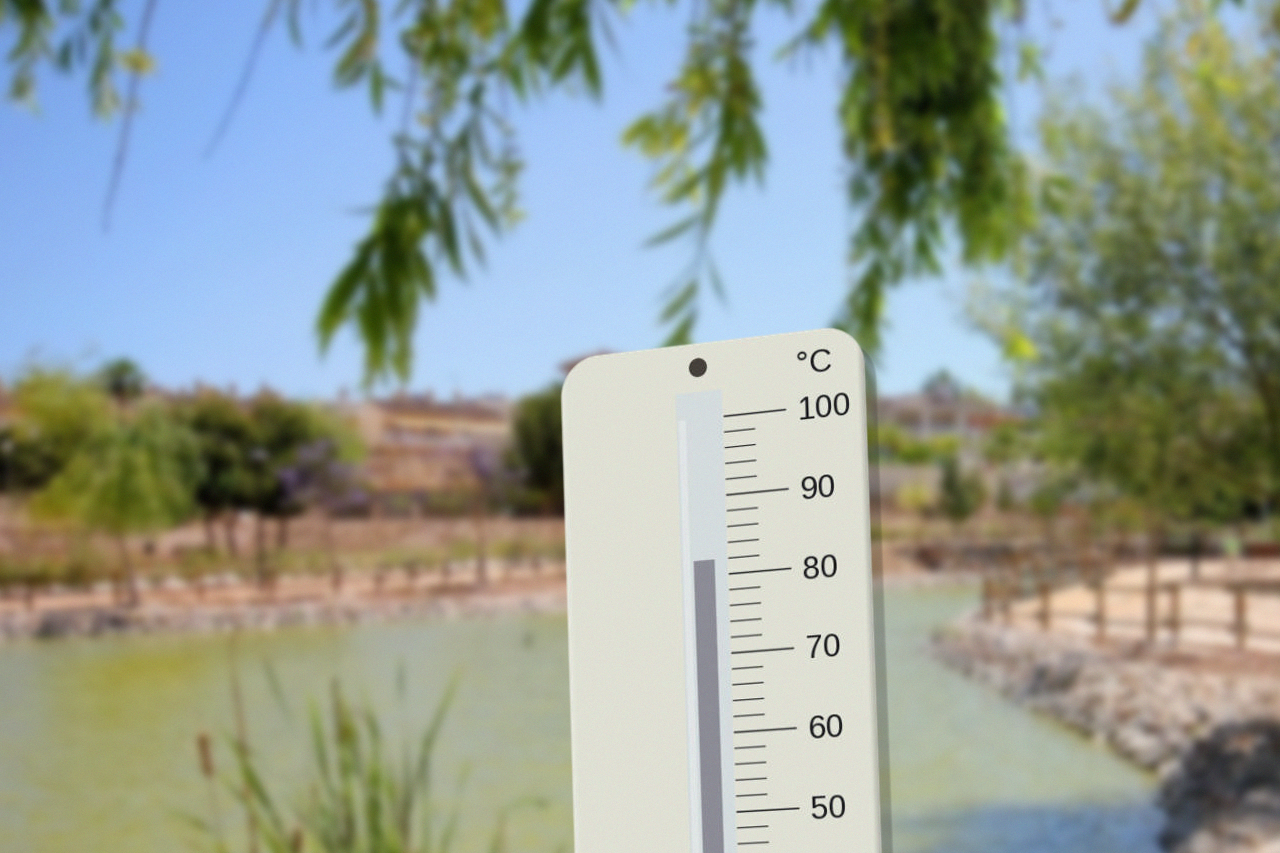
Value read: 82 (°C)
